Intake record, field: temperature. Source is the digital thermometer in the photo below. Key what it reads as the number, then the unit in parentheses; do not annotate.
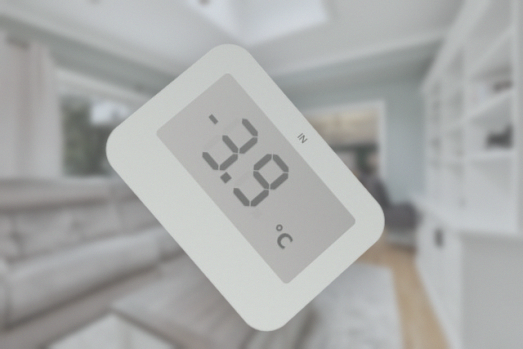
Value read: -3.9 (°C)
